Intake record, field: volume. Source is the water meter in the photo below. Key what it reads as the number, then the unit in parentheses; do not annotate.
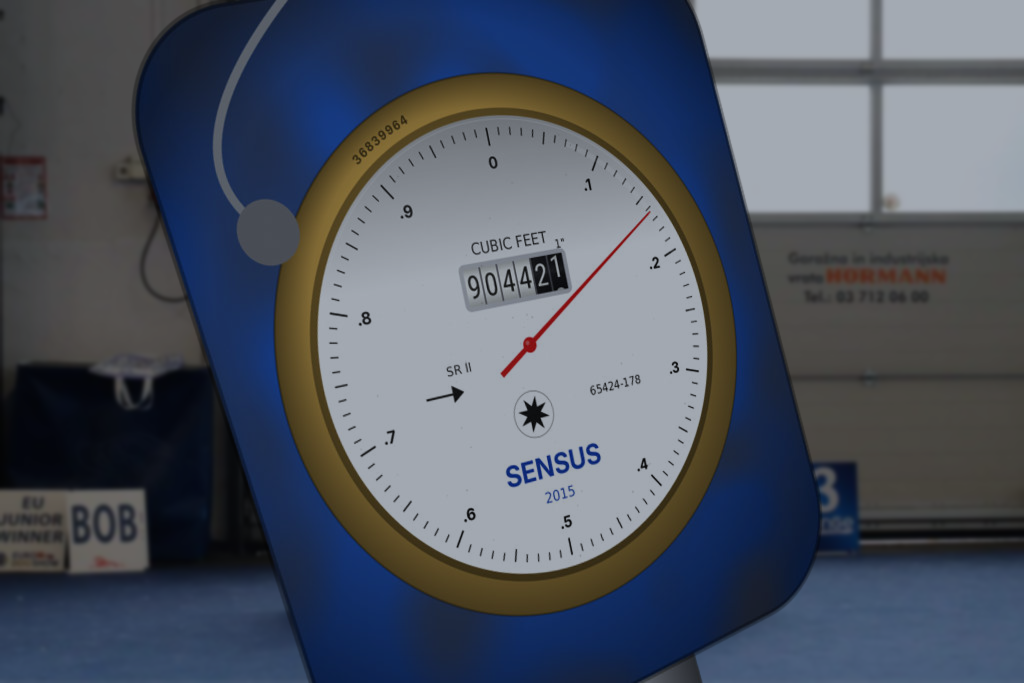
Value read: 904421.16 (ft³)
